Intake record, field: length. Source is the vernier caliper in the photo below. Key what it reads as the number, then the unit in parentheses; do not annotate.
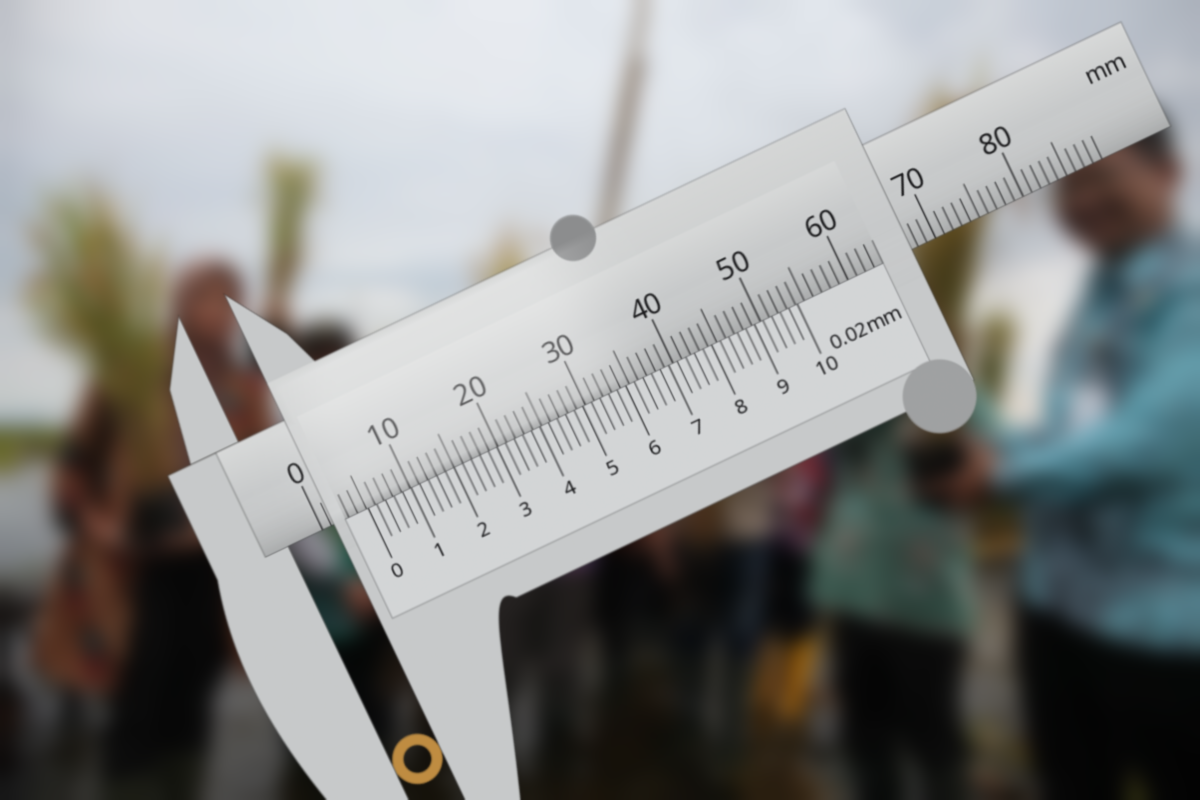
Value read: 5.2 (mm)
